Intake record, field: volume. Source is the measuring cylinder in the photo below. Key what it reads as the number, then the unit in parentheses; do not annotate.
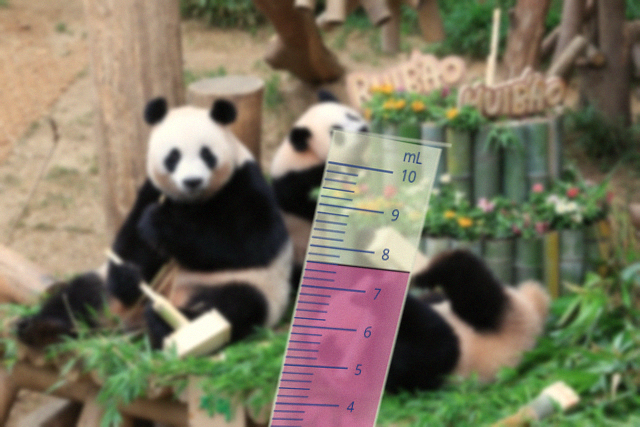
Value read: 7.6 (mL)
